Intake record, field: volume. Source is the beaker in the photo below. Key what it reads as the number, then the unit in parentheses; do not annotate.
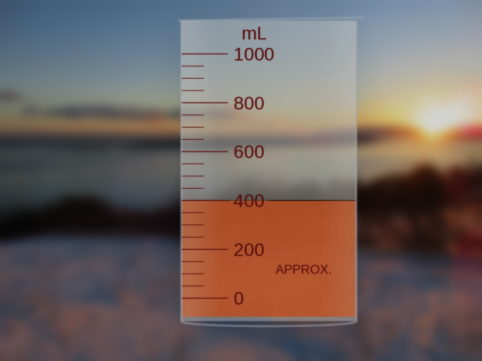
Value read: 400 (mL)
